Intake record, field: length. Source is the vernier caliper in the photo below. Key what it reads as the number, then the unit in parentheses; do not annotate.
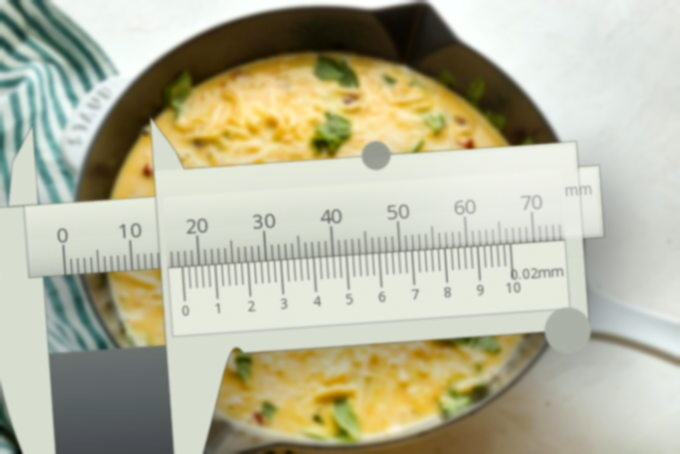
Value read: 17.5 (mm)
